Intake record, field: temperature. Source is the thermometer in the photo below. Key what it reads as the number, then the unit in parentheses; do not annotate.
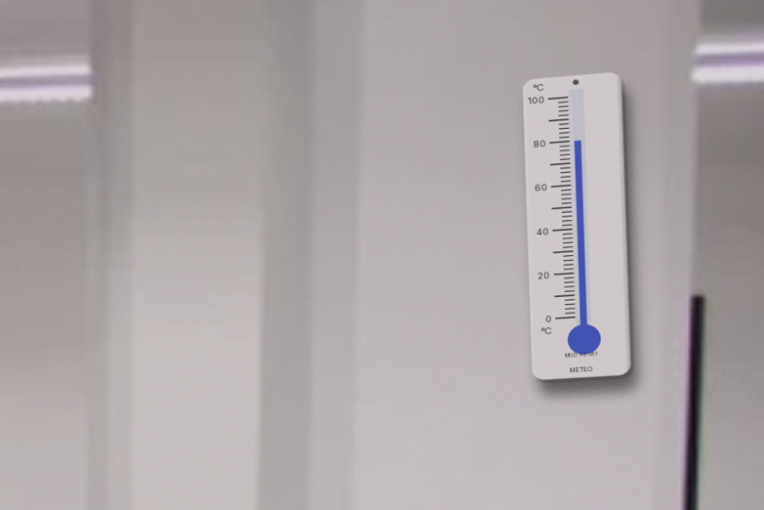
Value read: 80 (°C)
